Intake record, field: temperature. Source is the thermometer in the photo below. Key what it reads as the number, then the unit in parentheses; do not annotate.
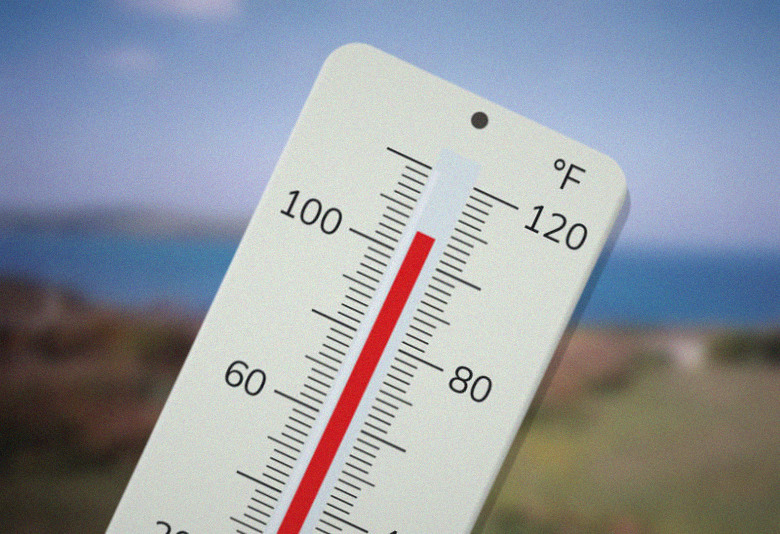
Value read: 106 (°F)
